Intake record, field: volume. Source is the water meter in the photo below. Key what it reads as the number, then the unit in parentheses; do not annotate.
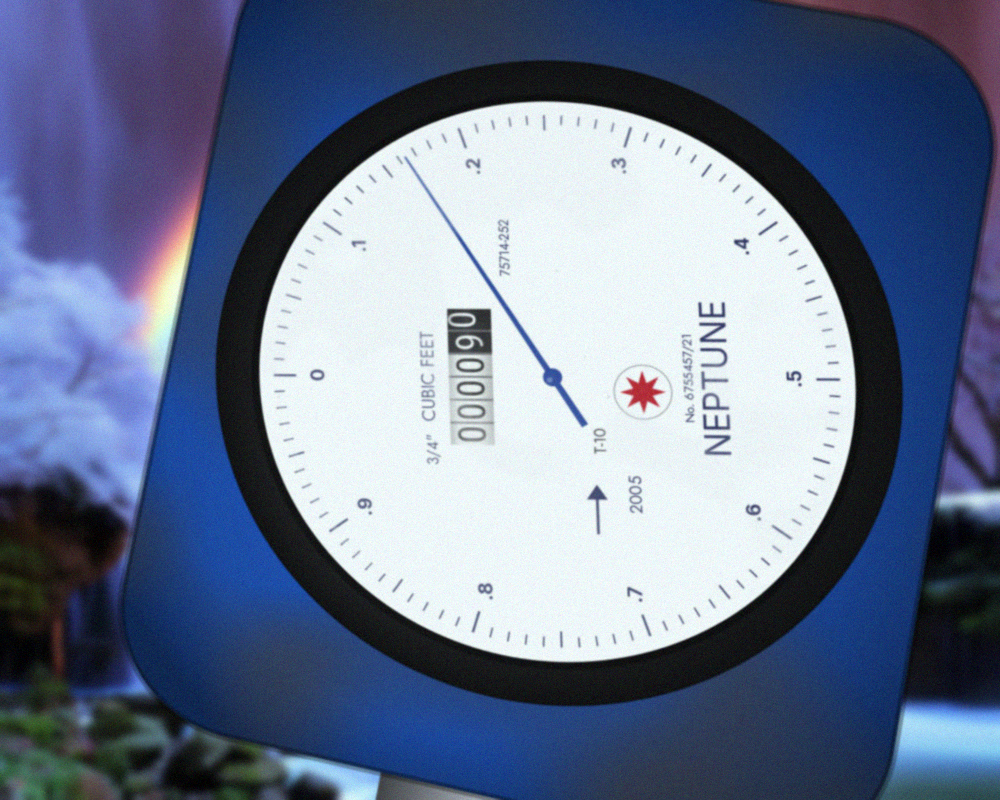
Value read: 90.16 (ft³)
